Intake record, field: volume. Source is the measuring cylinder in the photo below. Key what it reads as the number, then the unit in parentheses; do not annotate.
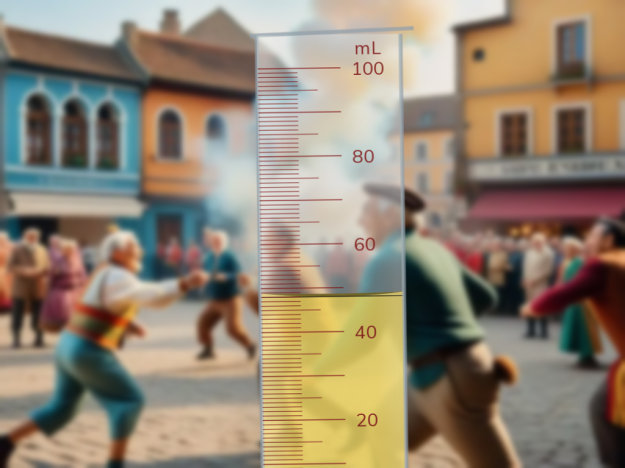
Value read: 48 (mL)
